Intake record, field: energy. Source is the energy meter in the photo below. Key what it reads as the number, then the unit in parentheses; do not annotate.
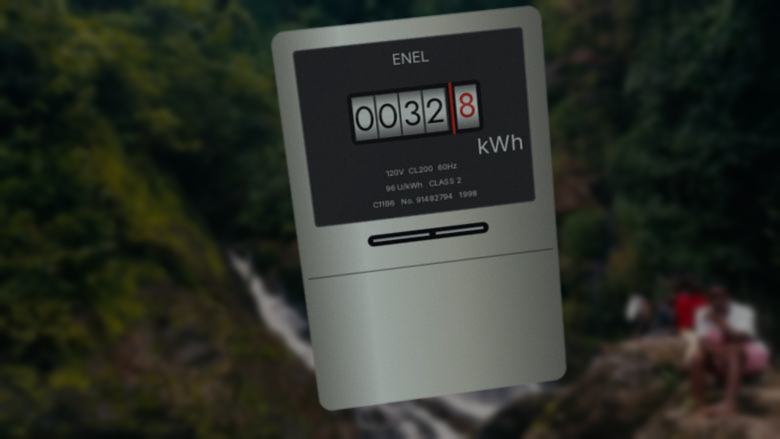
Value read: 32.8 (kWh)
